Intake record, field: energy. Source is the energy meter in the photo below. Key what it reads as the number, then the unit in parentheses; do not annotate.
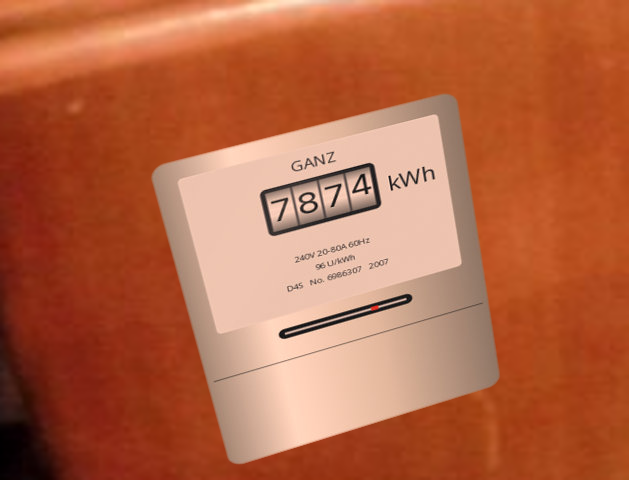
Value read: 7874 (kWh)
